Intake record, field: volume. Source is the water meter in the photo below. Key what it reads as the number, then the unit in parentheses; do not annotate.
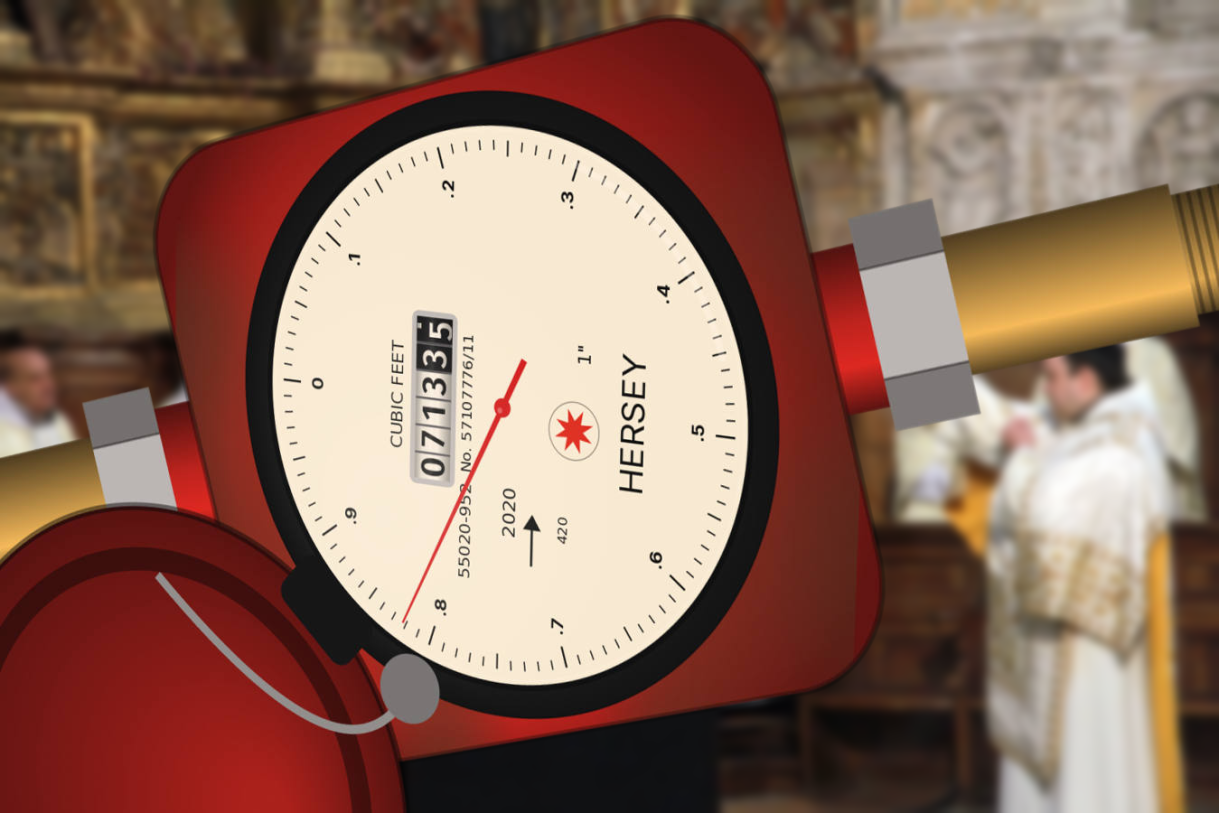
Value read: 71334.82 (ft³)
